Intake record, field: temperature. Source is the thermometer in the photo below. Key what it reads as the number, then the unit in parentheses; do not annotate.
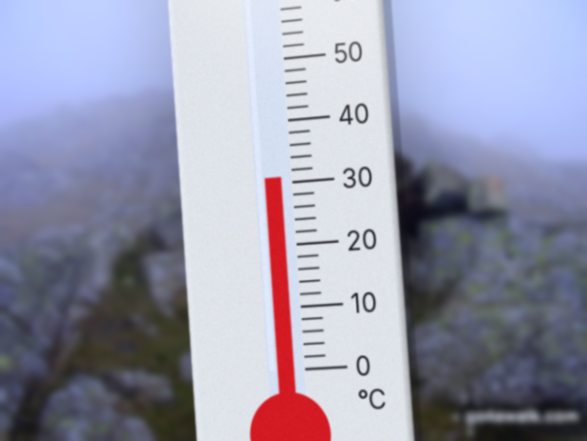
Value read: 31 (°C)
